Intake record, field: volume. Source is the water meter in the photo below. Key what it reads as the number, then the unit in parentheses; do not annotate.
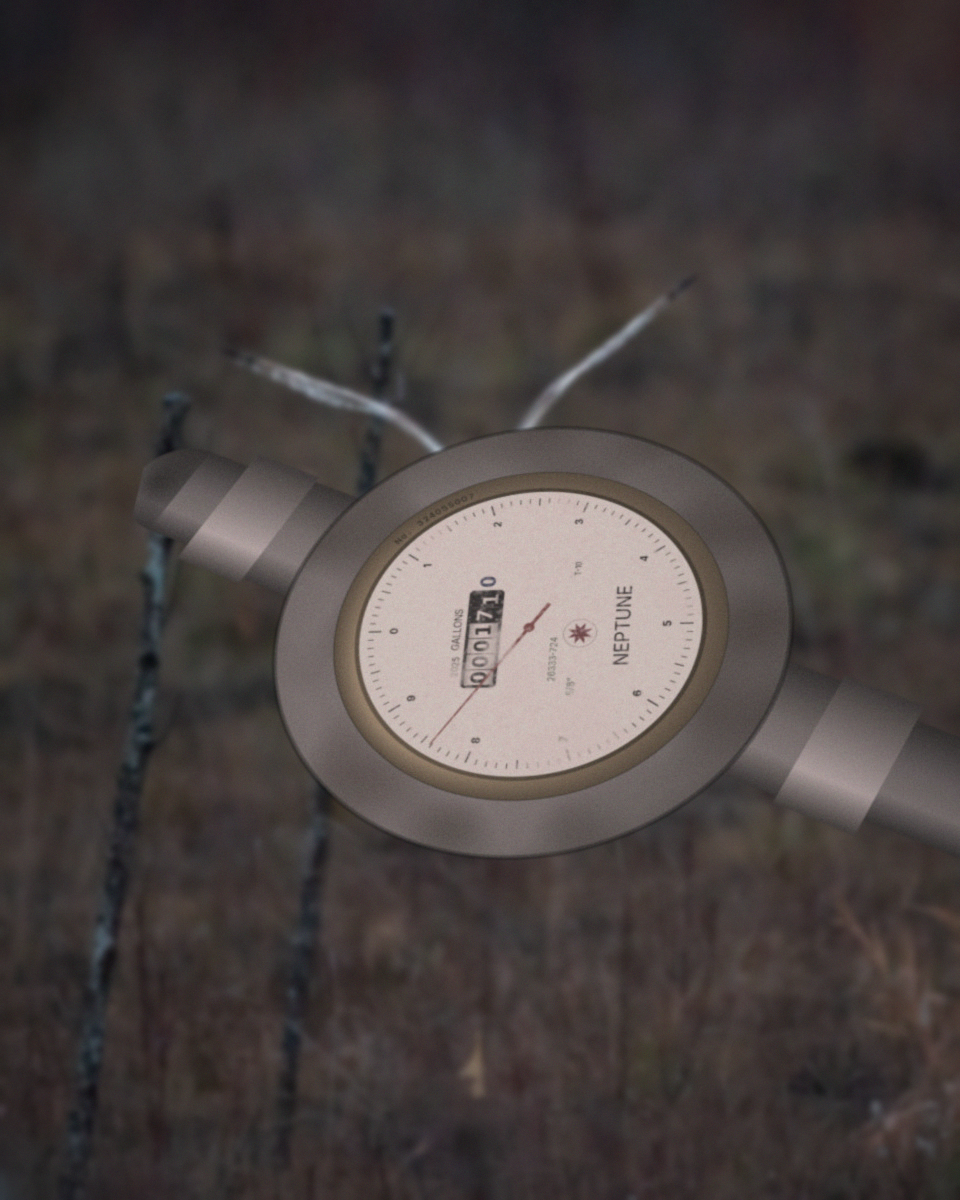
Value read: 1708.4 (gal)
